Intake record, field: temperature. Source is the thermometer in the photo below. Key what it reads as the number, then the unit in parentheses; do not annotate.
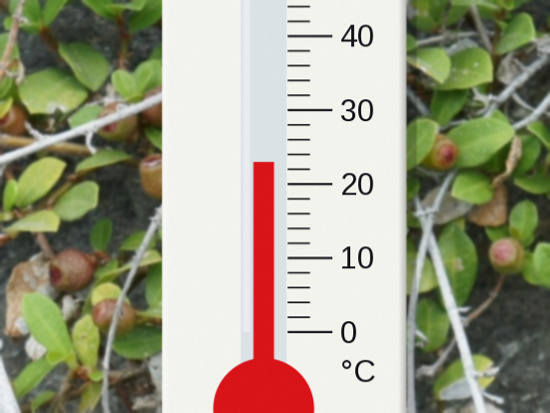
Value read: 23 (°C)
